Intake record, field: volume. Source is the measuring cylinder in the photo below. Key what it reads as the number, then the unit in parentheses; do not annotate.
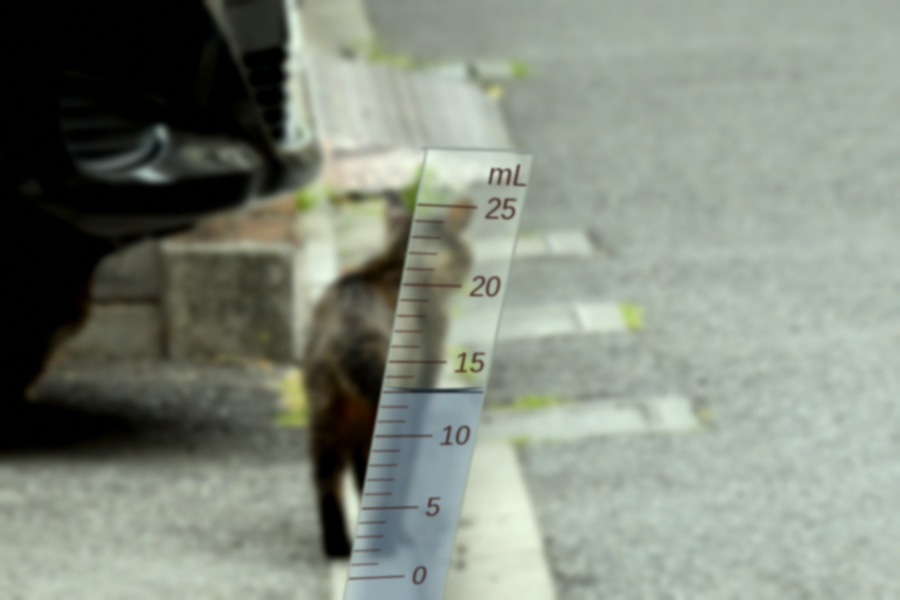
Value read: 13 (mL)
